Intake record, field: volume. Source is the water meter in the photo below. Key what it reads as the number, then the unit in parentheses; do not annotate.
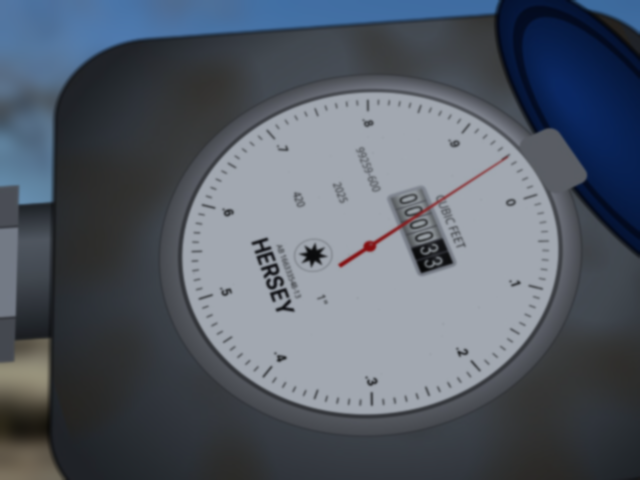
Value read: 32.95 (ft³)
